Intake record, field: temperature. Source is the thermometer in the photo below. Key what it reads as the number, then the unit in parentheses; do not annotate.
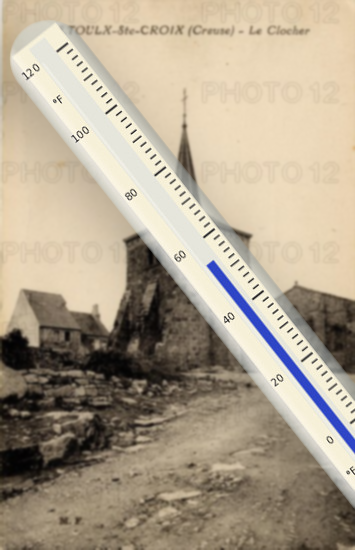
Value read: 54 (°F)
